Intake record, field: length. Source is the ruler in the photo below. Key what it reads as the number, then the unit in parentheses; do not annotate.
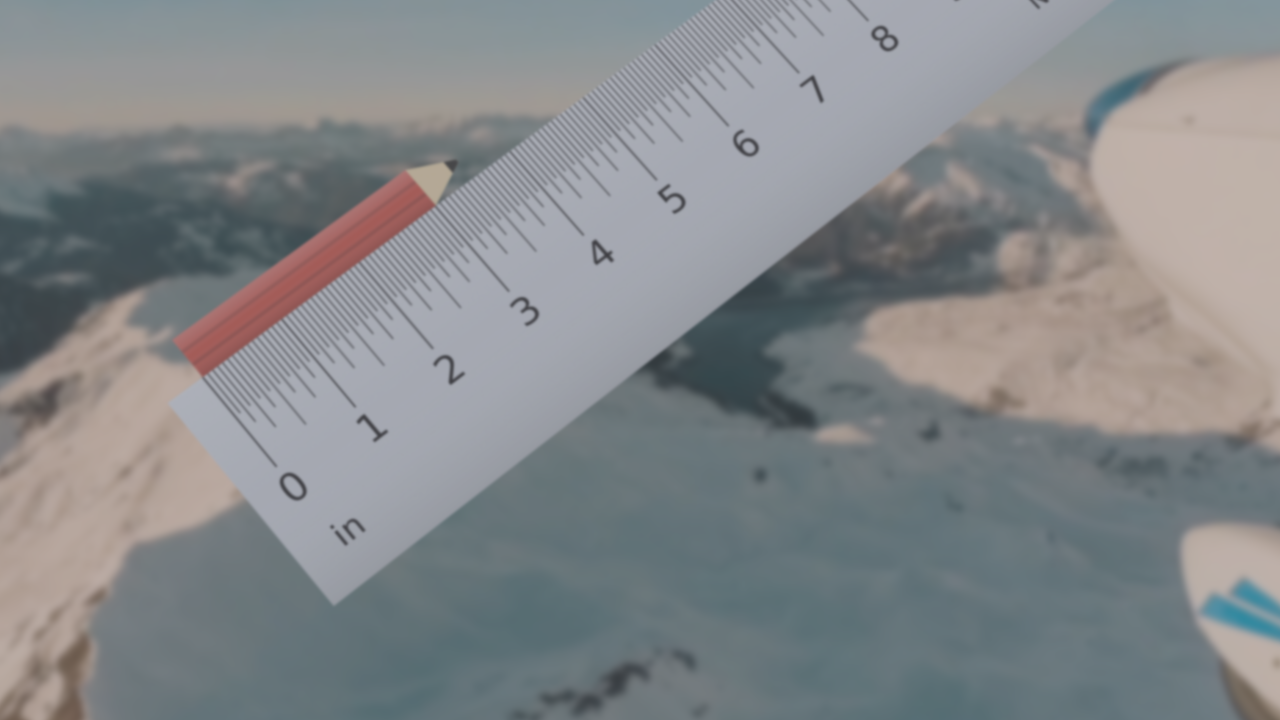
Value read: 3.5 (in)
